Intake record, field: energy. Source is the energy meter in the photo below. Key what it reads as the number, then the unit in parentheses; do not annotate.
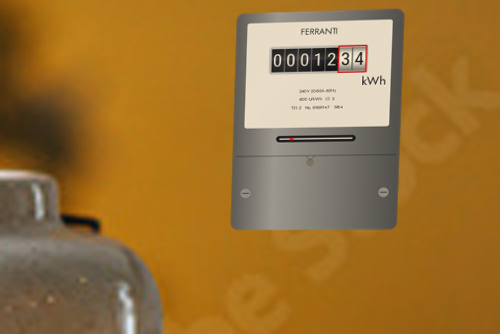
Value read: 12.34 (kWh)
